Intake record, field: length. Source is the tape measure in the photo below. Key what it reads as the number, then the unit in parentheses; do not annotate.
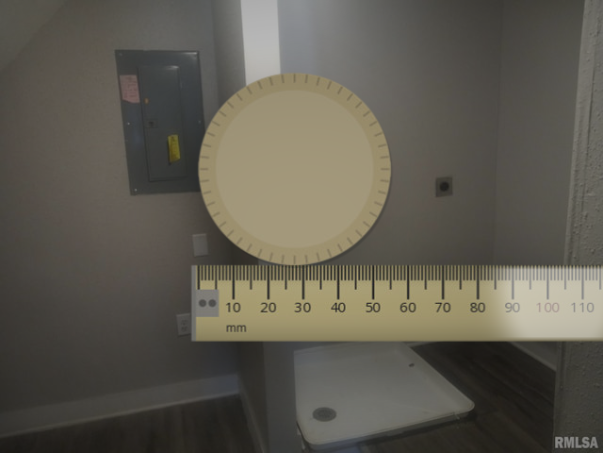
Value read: 55 (mm)
